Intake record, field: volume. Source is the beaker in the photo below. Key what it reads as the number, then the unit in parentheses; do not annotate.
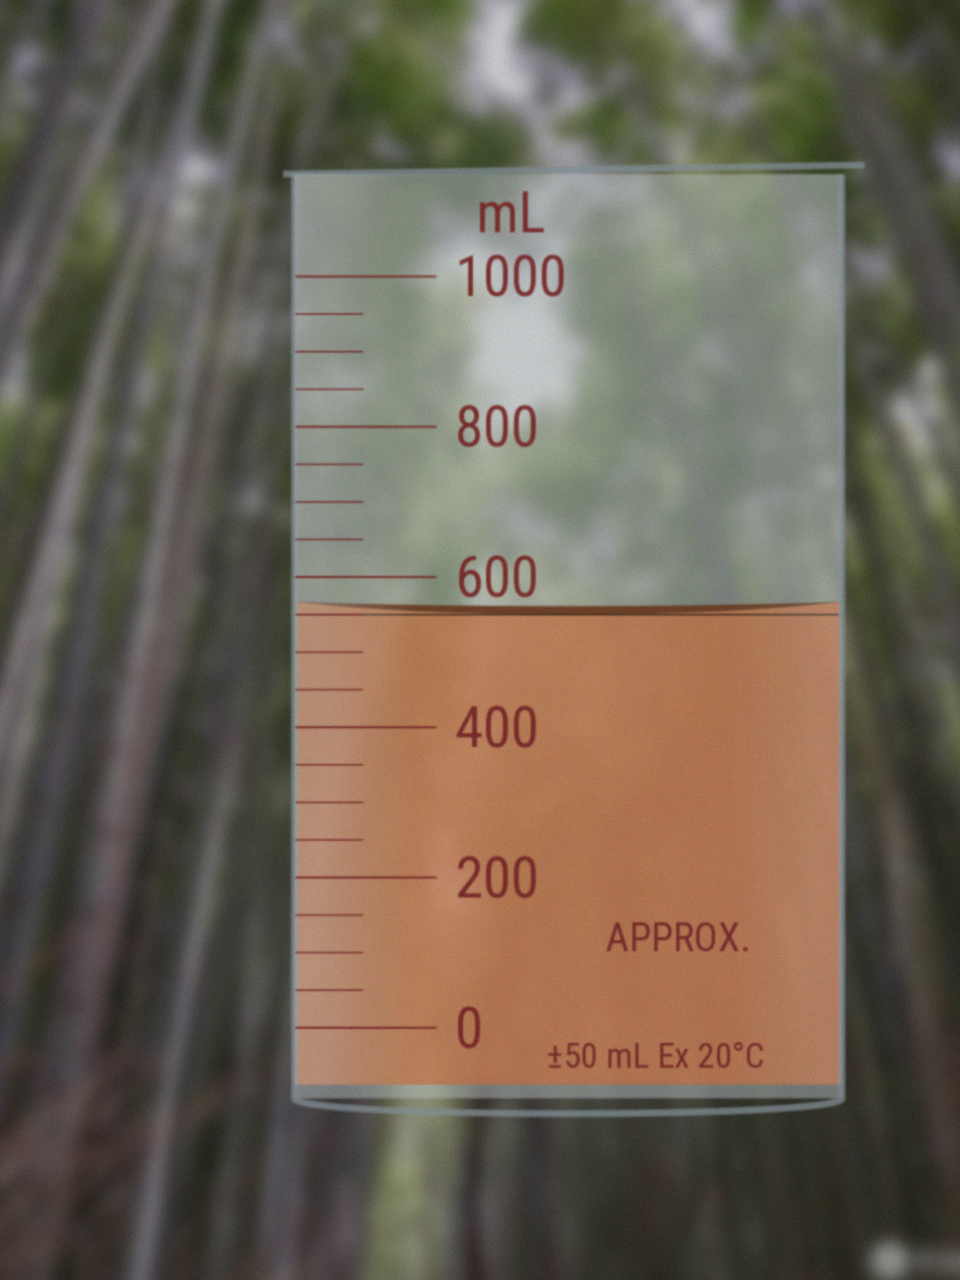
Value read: 550 (mL)
